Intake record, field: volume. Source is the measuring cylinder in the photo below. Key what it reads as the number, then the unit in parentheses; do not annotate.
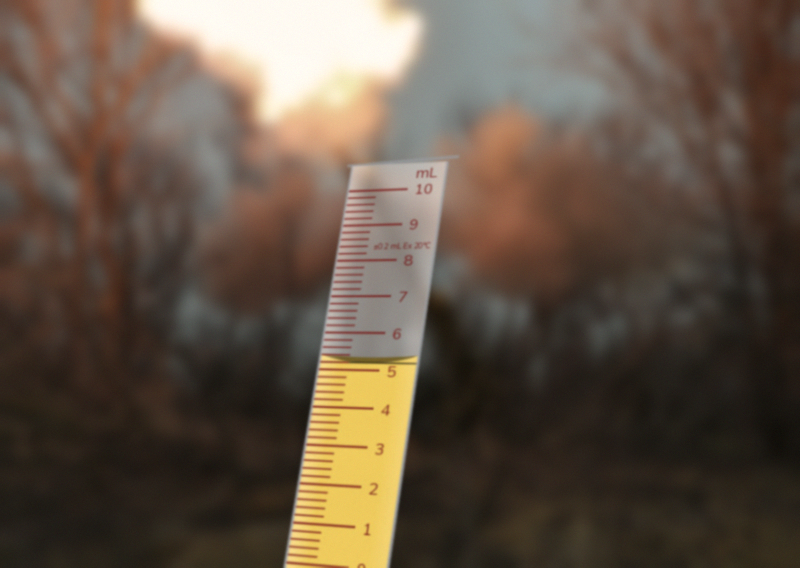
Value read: 5.2 (mL)
